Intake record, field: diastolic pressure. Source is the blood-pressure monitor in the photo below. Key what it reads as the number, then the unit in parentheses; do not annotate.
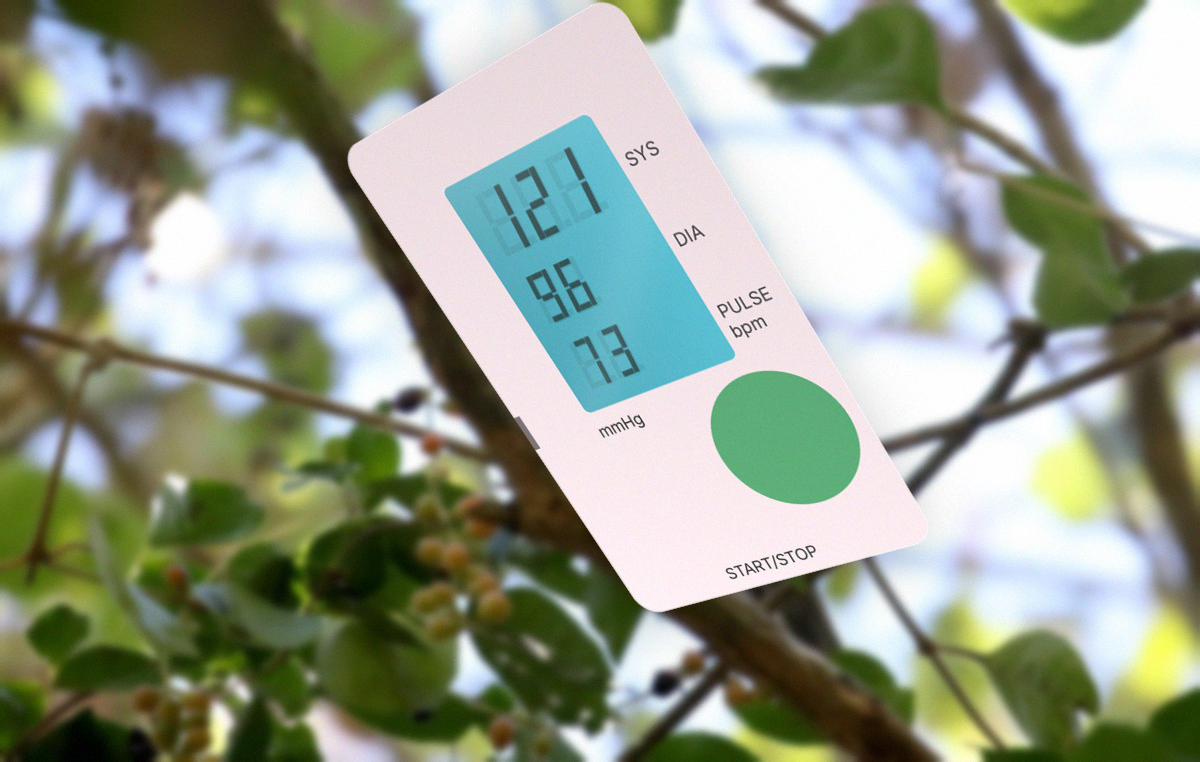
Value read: 96 (mmHg)
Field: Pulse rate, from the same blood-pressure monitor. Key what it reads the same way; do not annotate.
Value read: 73 (bpm)
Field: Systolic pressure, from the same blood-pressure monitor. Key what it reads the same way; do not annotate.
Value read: 121 (mmHg)
